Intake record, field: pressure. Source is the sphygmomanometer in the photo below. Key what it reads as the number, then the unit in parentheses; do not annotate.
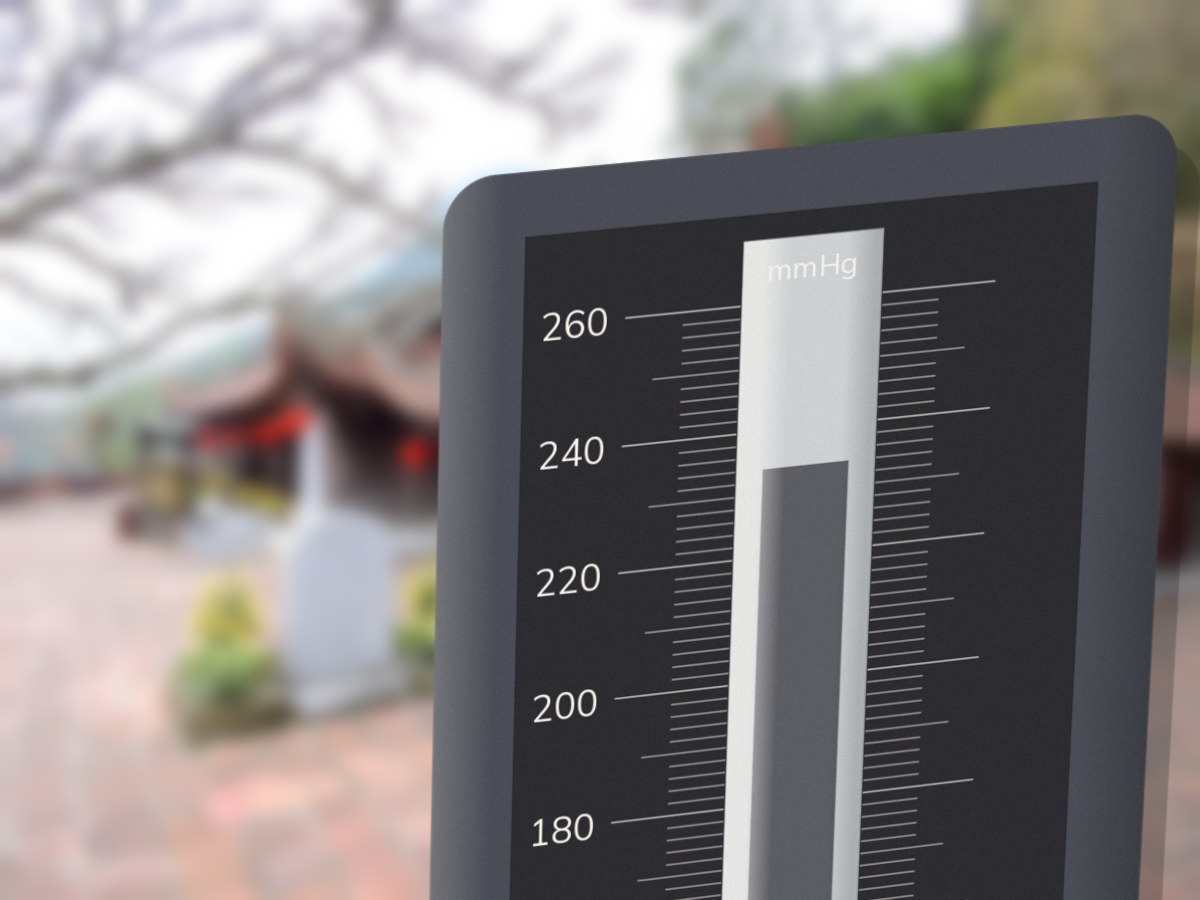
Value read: 234 (mmHg)
